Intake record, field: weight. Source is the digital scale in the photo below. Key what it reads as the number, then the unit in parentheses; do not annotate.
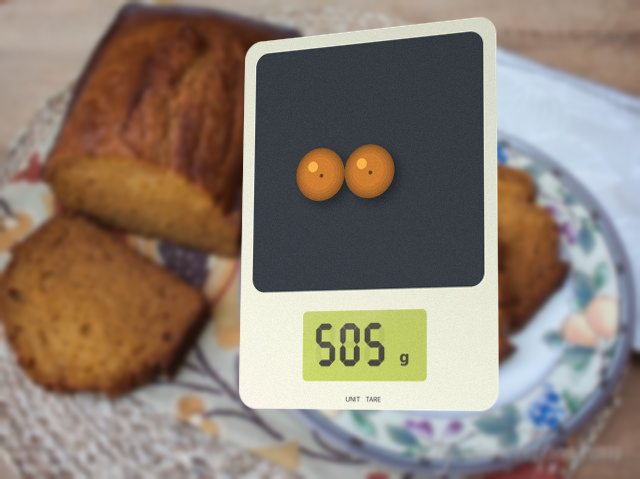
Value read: 505 (g)
